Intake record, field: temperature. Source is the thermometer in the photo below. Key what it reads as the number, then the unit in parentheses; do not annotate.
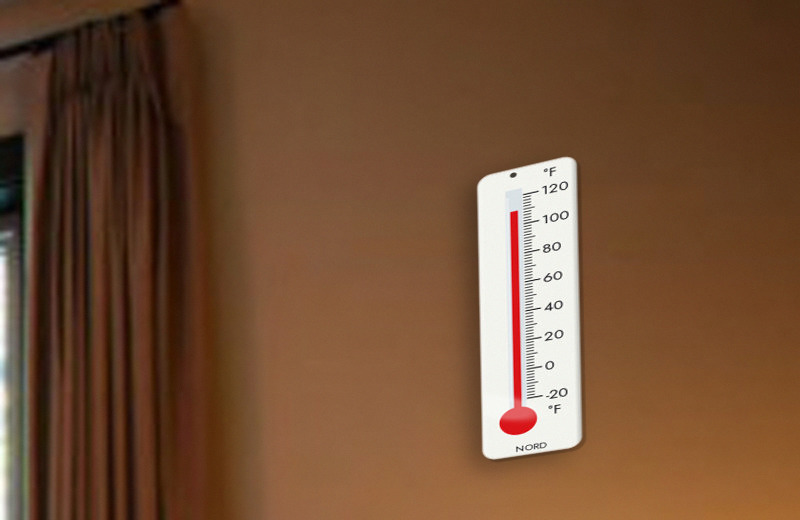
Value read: 110 (°F)
